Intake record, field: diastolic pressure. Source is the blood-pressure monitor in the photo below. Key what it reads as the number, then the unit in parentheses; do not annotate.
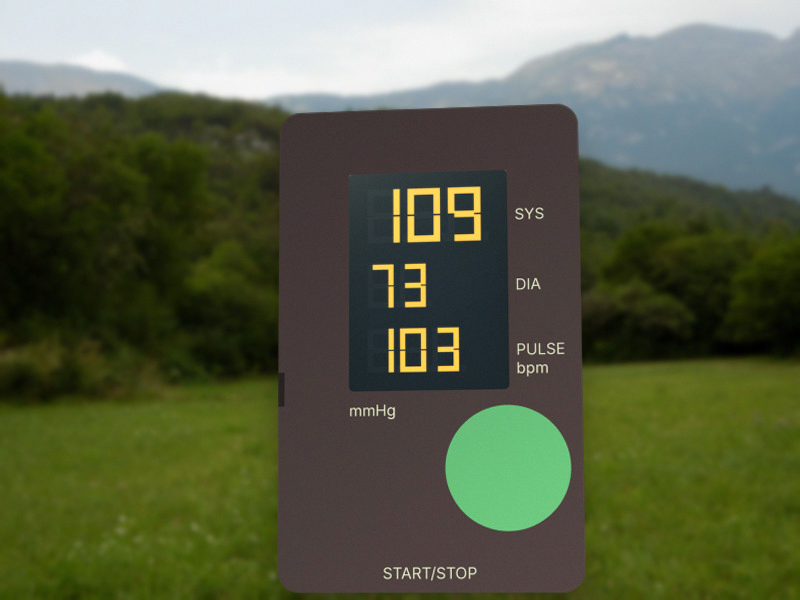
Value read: 73 (mmHg)
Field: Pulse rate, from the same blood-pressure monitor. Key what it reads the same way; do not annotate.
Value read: 103 (bpm)
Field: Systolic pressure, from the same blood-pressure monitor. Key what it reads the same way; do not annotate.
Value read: 109 (mmHg)
